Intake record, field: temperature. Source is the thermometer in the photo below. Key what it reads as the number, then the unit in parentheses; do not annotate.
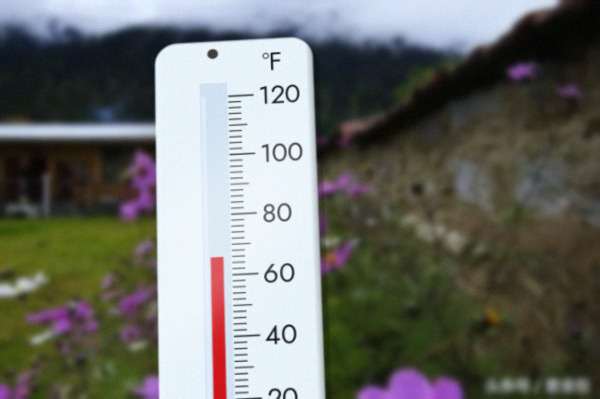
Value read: 66 (°F)
